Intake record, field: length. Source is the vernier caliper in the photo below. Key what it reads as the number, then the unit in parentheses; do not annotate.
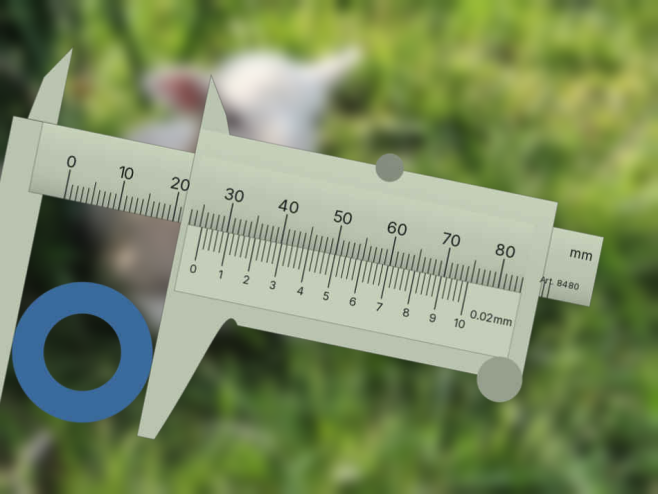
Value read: 25.4 (mm)
